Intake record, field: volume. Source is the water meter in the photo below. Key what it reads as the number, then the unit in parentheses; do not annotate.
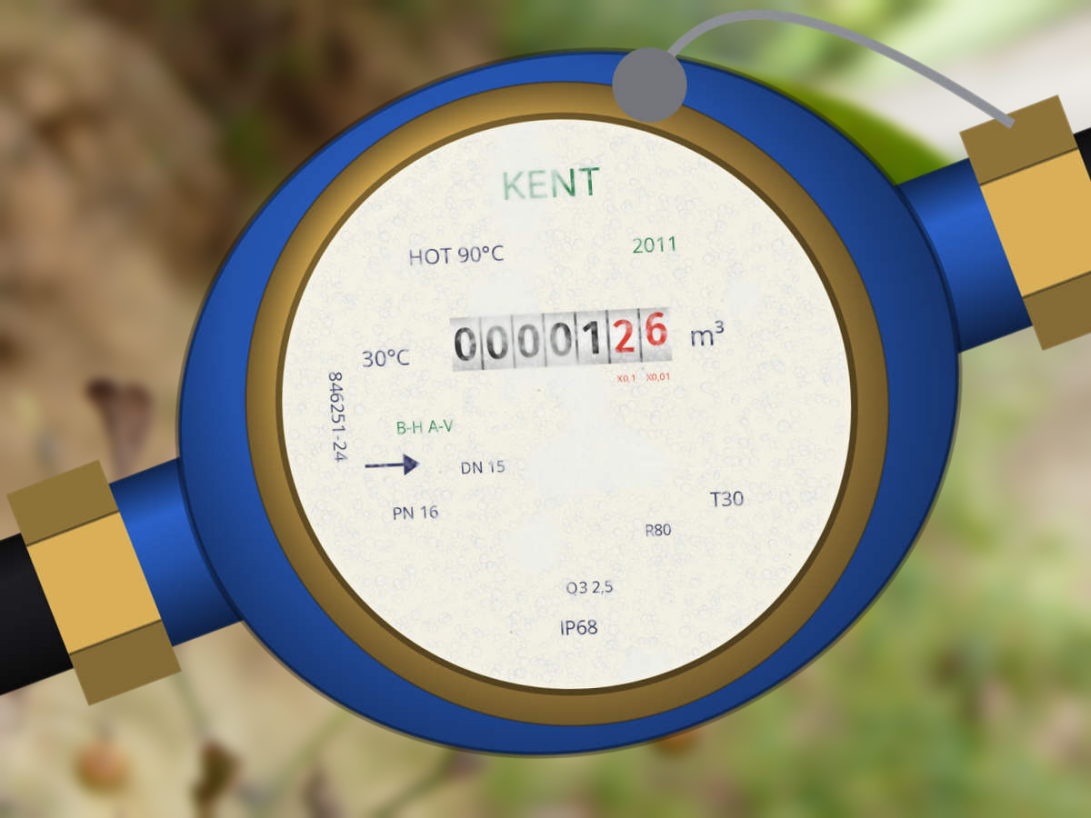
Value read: 1.26 (m³)
